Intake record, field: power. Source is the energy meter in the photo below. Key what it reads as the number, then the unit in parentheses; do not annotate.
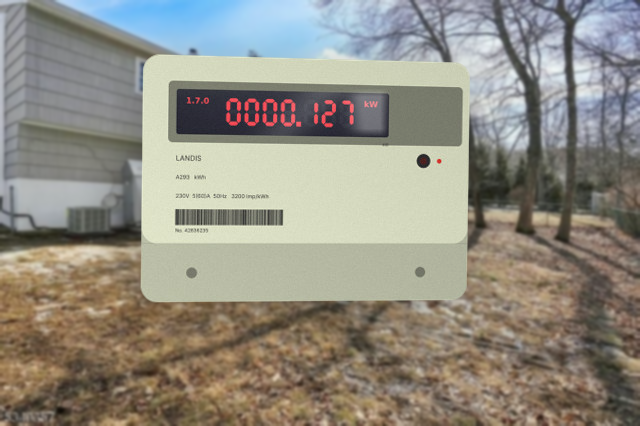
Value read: 0.127 (kW)
